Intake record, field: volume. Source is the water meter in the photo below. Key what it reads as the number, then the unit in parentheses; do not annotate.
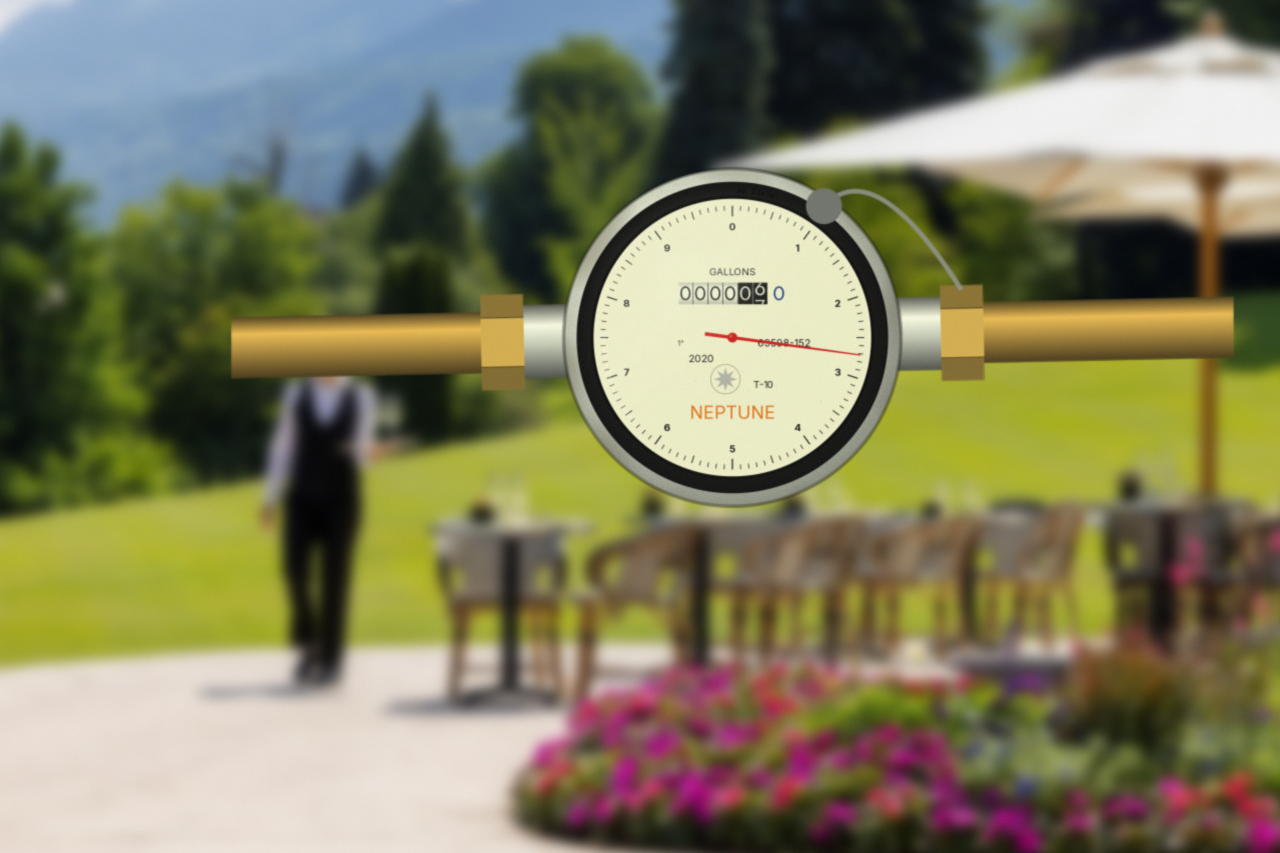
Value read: 62.7 (gal)
